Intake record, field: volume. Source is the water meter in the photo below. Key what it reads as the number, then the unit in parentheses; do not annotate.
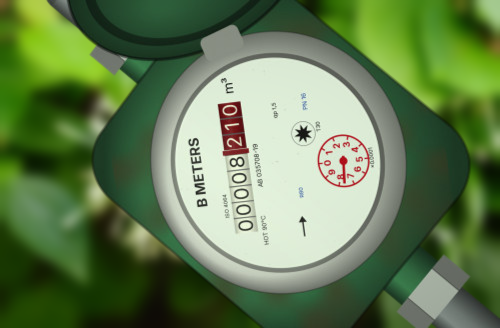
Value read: 8.2107 (m³)
